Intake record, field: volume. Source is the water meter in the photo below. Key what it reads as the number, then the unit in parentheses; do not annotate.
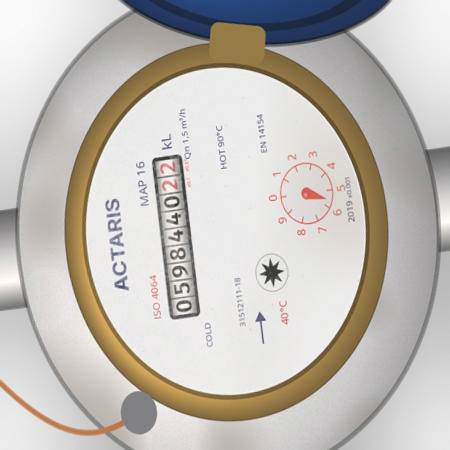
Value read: 598440.225 (kL)
